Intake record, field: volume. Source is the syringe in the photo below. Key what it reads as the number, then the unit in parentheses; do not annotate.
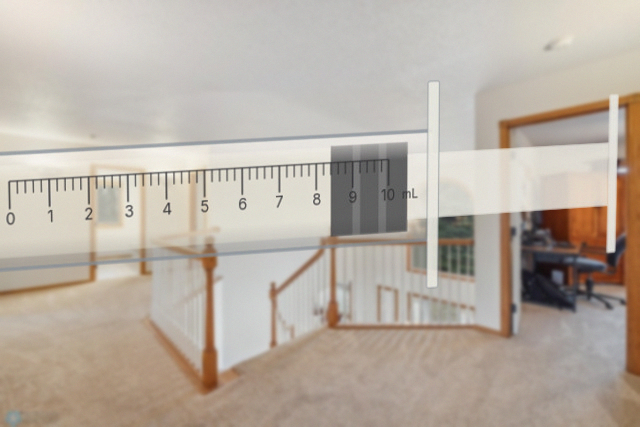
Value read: 8.4 (mL)
